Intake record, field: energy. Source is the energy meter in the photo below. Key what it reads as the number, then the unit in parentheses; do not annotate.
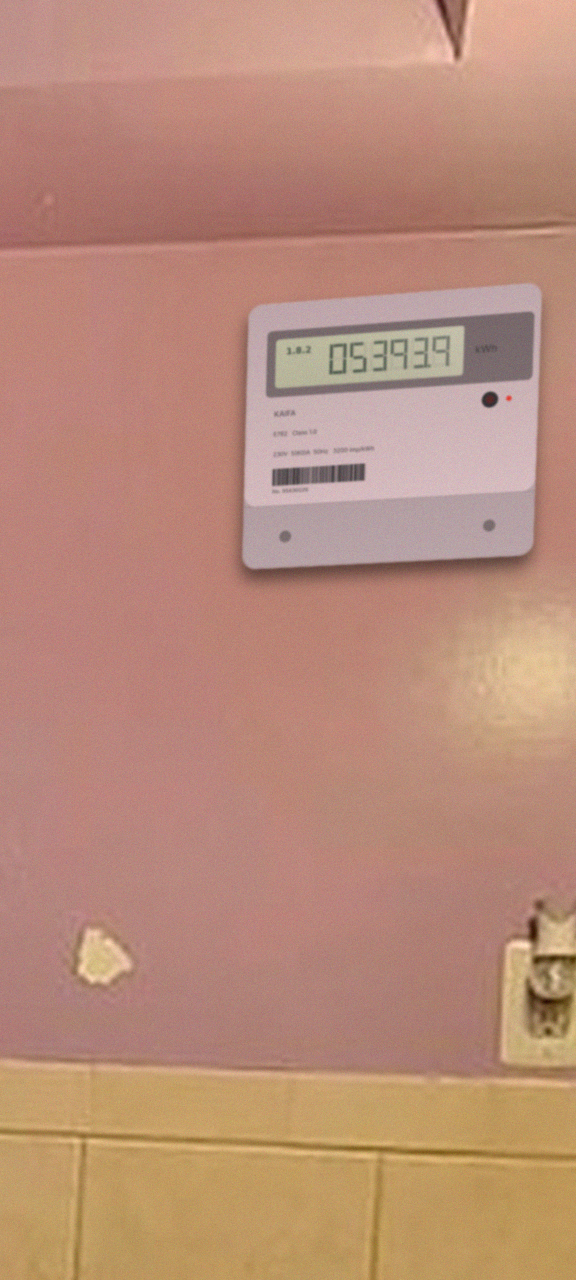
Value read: 5393.9 (kWh)
